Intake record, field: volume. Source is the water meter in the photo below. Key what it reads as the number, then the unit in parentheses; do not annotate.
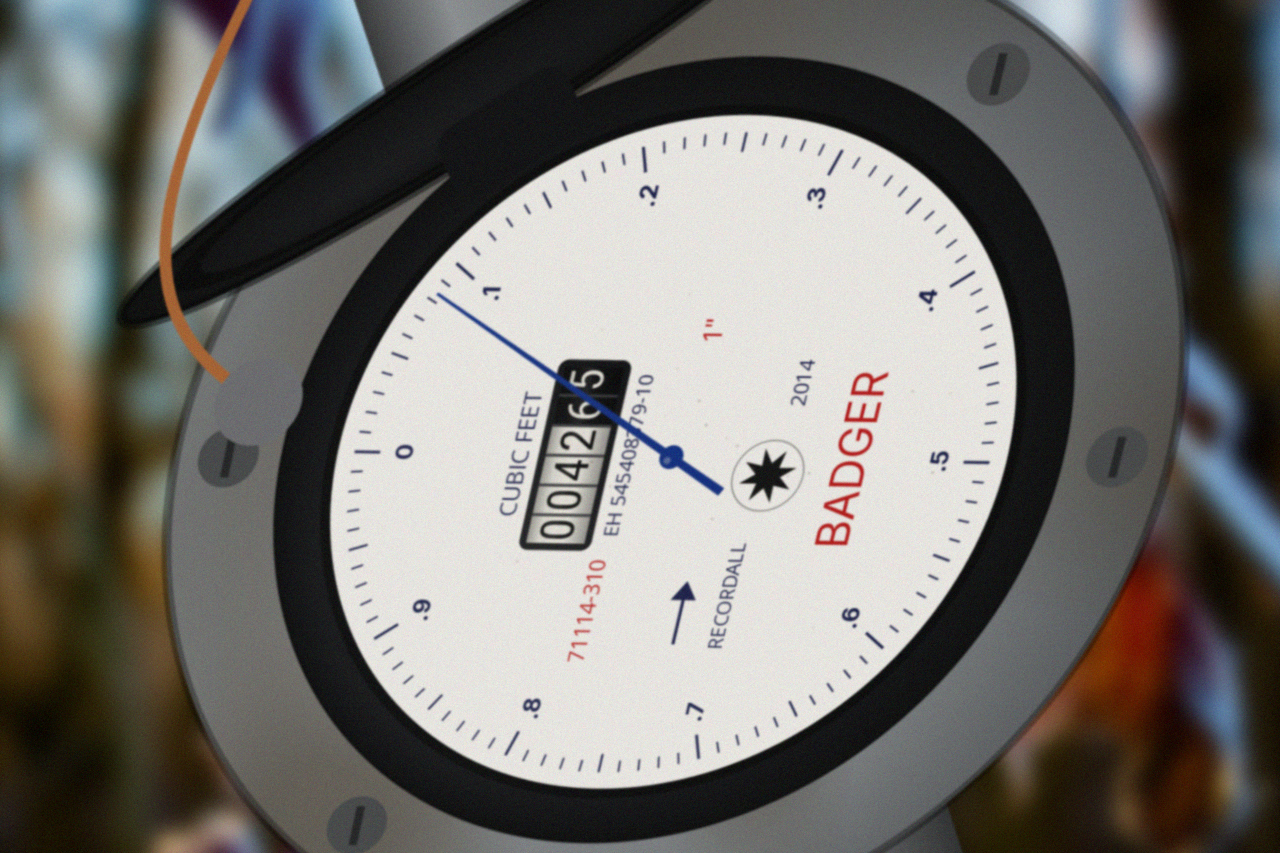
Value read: 4265.08 (ft³)
